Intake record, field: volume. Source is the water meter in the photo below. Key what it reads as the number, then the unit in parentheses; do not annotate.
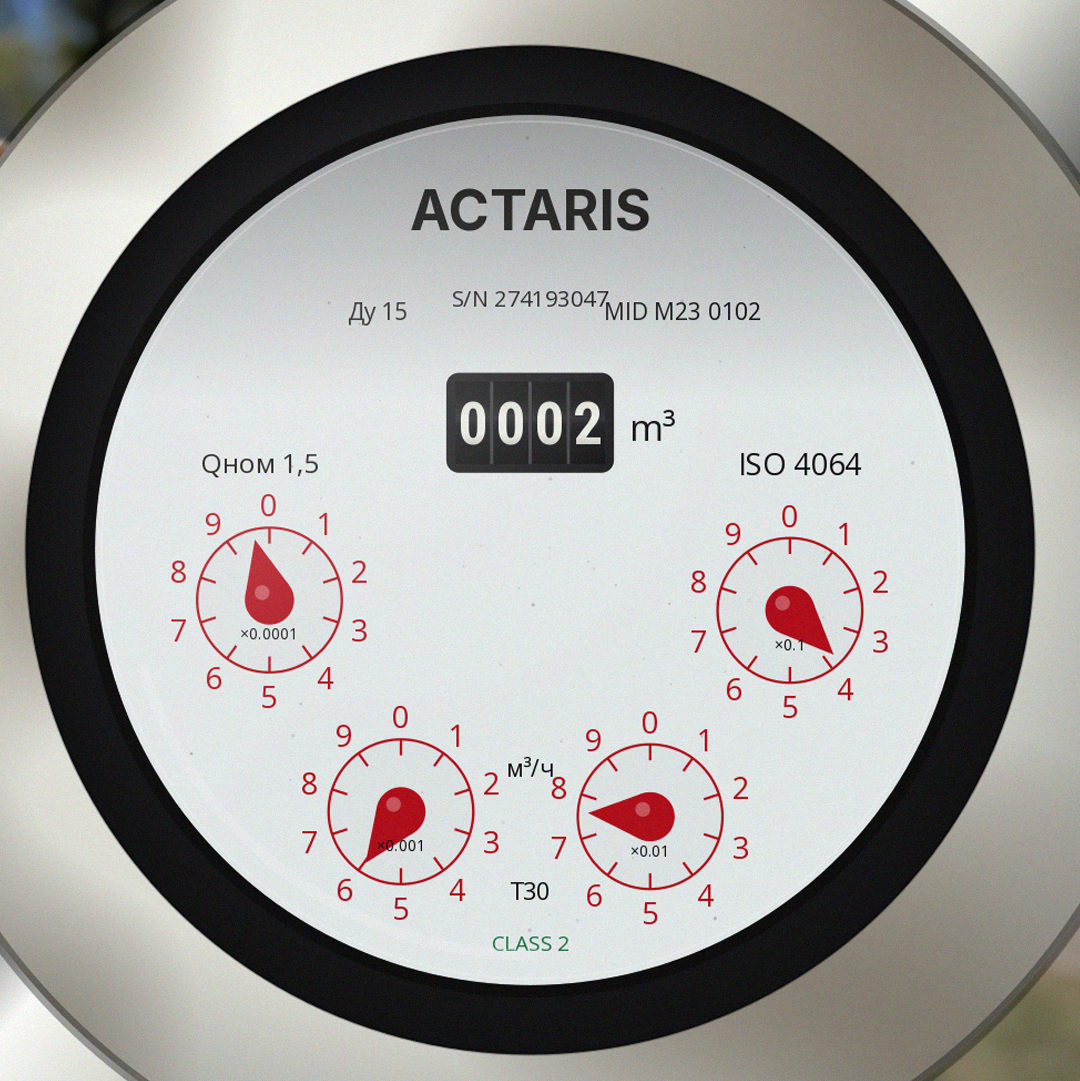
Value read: 2.3759 (m³)
